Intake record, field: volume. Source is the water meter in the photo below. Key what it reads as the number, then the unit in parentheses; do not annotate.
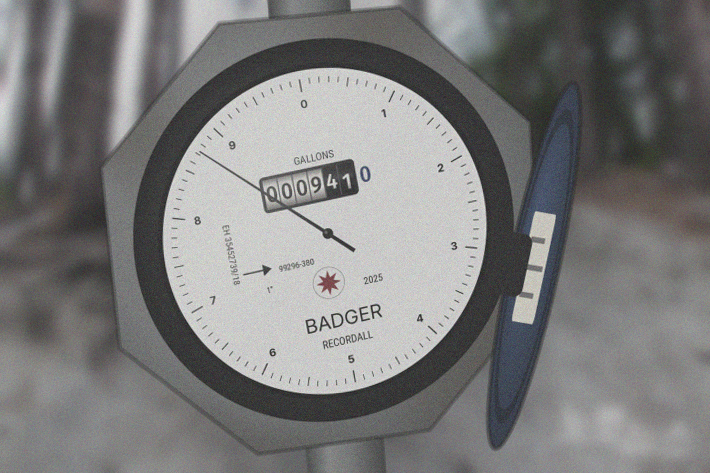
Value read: 9408.7 (gal)
